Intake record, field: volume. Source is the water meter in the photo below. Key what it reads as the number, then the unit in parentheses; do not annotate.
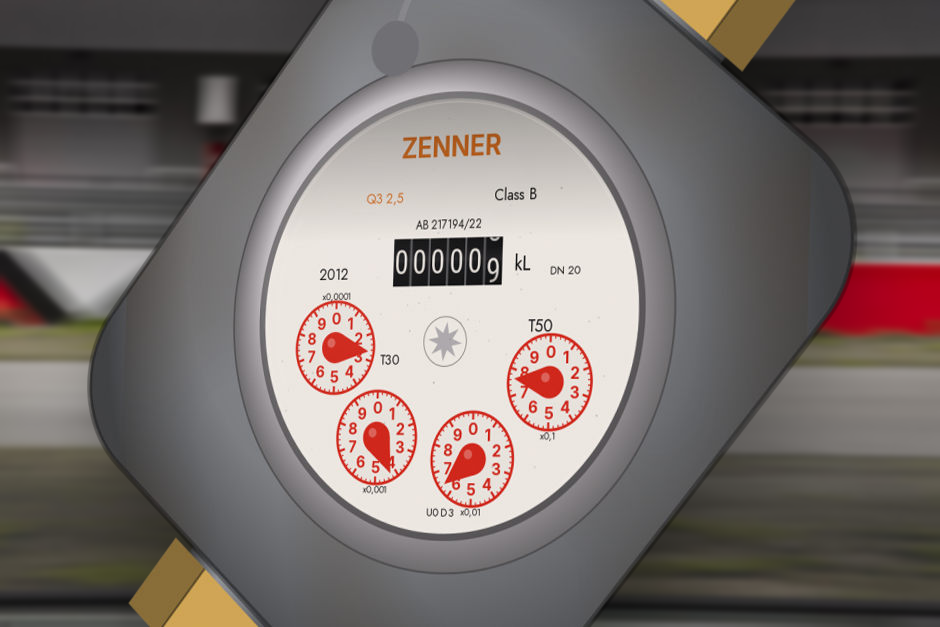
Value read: 8.7642 (kL)
